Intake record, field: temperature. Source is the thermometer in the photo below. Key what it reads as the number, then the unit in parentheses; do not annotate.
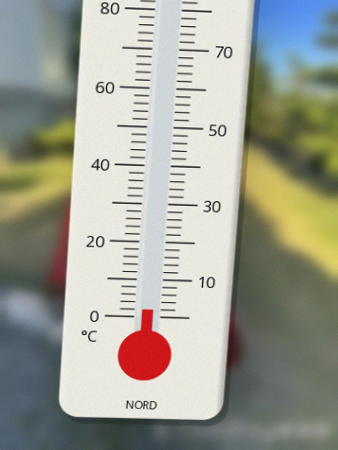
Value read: 2 (°C)
